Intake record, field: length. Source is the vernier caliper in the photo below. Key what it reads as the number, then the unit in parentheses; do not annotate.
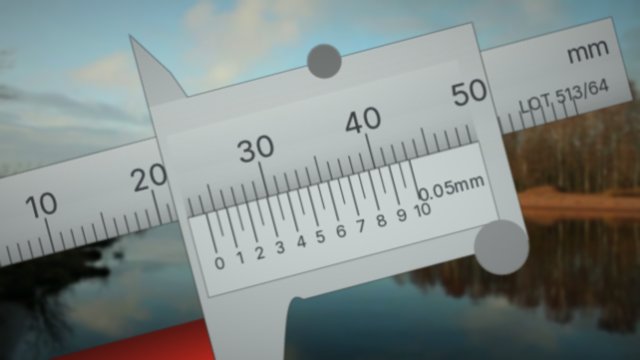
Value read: 24.2 (mm)
